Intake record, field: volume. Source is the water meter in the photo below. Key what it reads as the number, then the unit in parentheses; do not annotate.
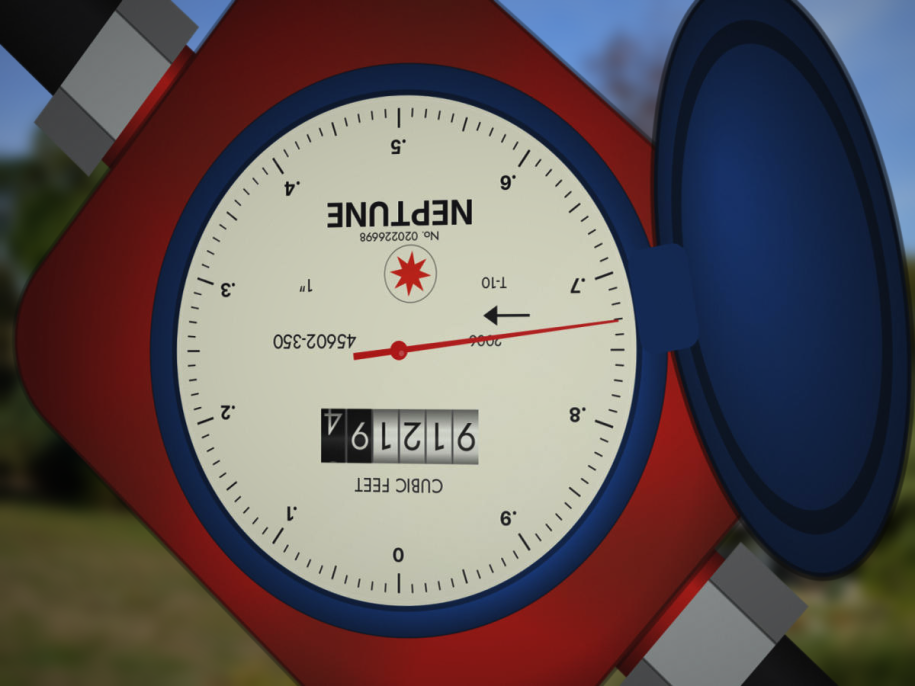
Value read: 912193.73 (ft³)
